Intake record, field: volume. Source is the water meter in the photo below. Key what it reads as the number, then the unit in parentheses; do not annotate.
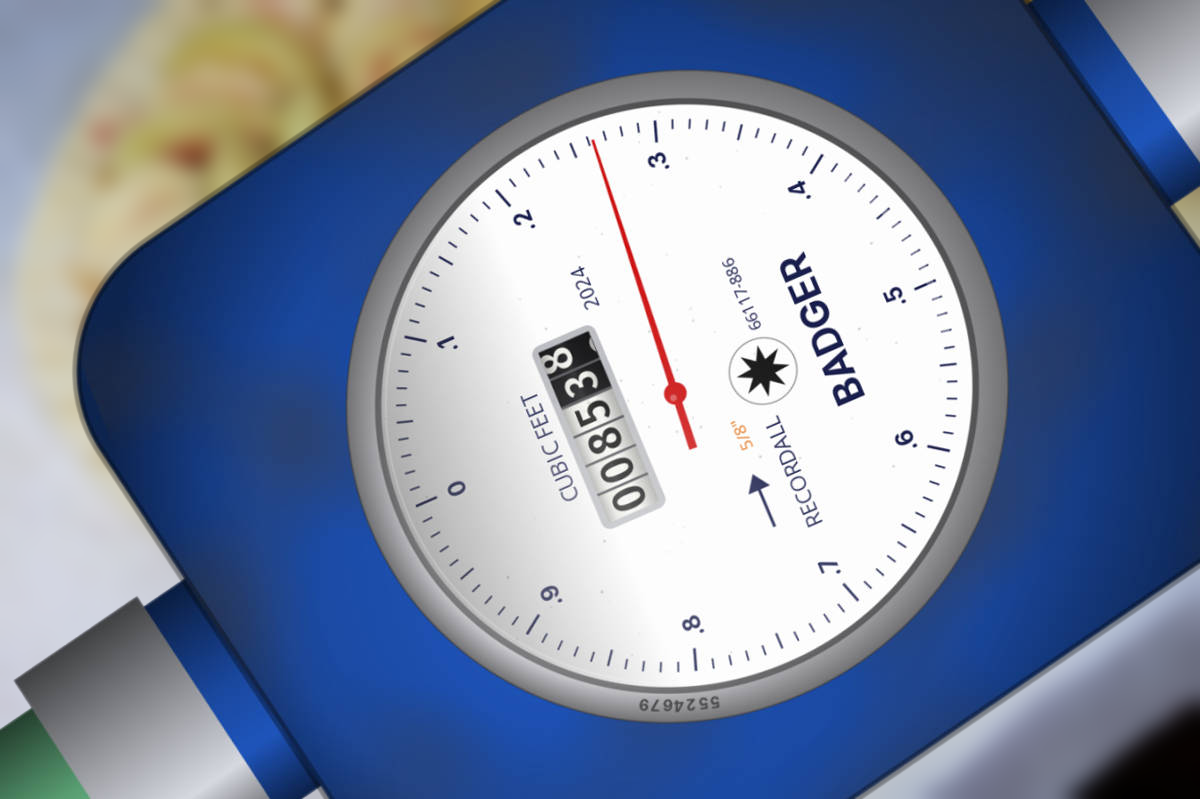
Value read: 8538.26 (ft³)
